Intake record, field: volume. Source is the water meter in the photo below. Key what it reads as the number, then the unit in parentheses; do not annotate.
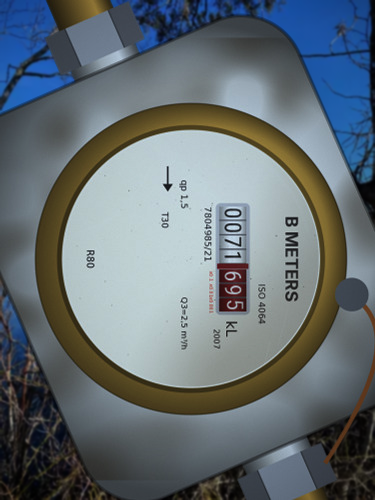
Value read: 71.695 (kL)
